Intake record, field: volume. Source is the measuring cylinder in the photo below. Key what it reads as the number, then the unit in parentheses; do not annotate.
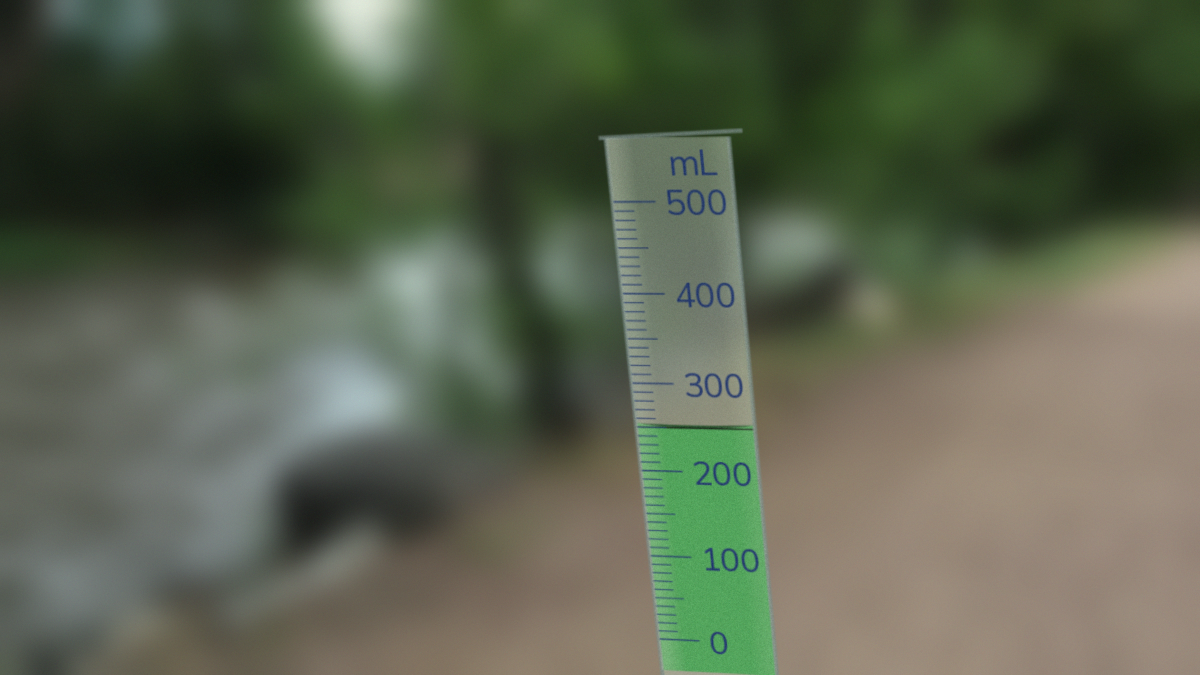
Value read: 250 (mL)
